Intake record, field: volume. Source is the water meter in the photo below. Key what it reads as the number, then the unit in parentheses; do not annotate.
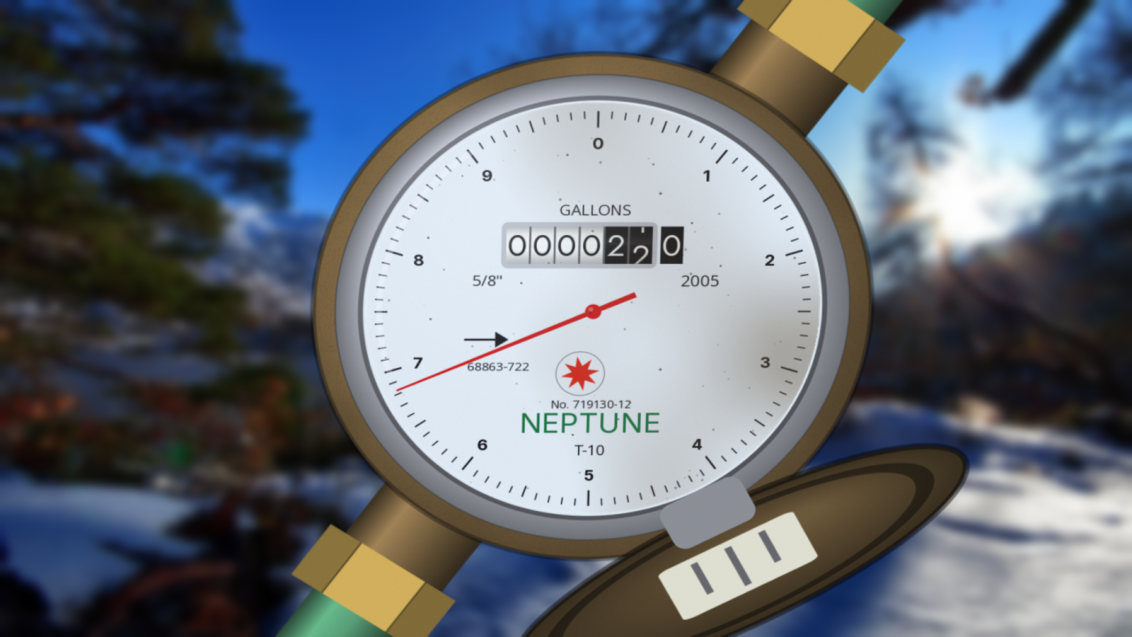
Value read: 216.8 (gal)
